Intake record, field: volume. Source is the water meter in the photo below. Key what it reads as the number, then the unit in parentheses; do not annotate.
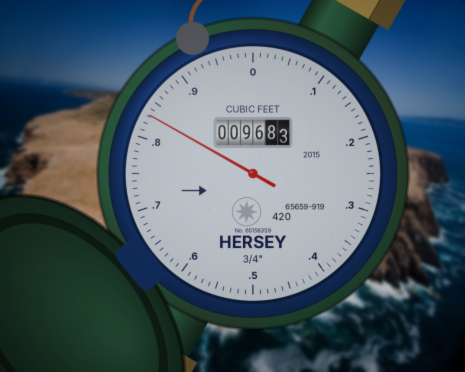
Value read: 9682.83 (ft³)
